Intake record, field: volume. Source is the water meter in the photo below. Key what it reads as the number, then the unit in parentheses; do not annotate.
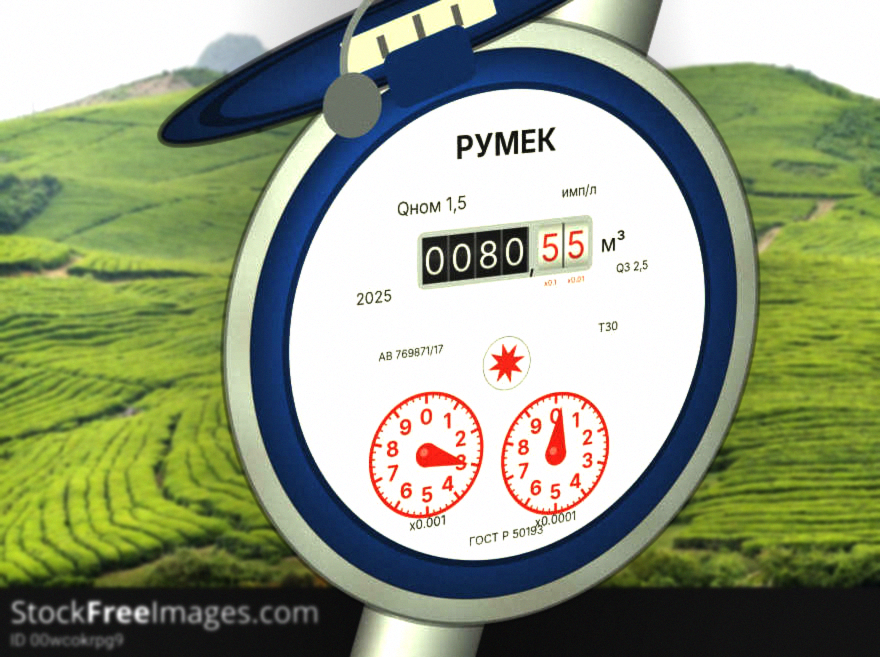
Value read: 80.5530 (m³)
